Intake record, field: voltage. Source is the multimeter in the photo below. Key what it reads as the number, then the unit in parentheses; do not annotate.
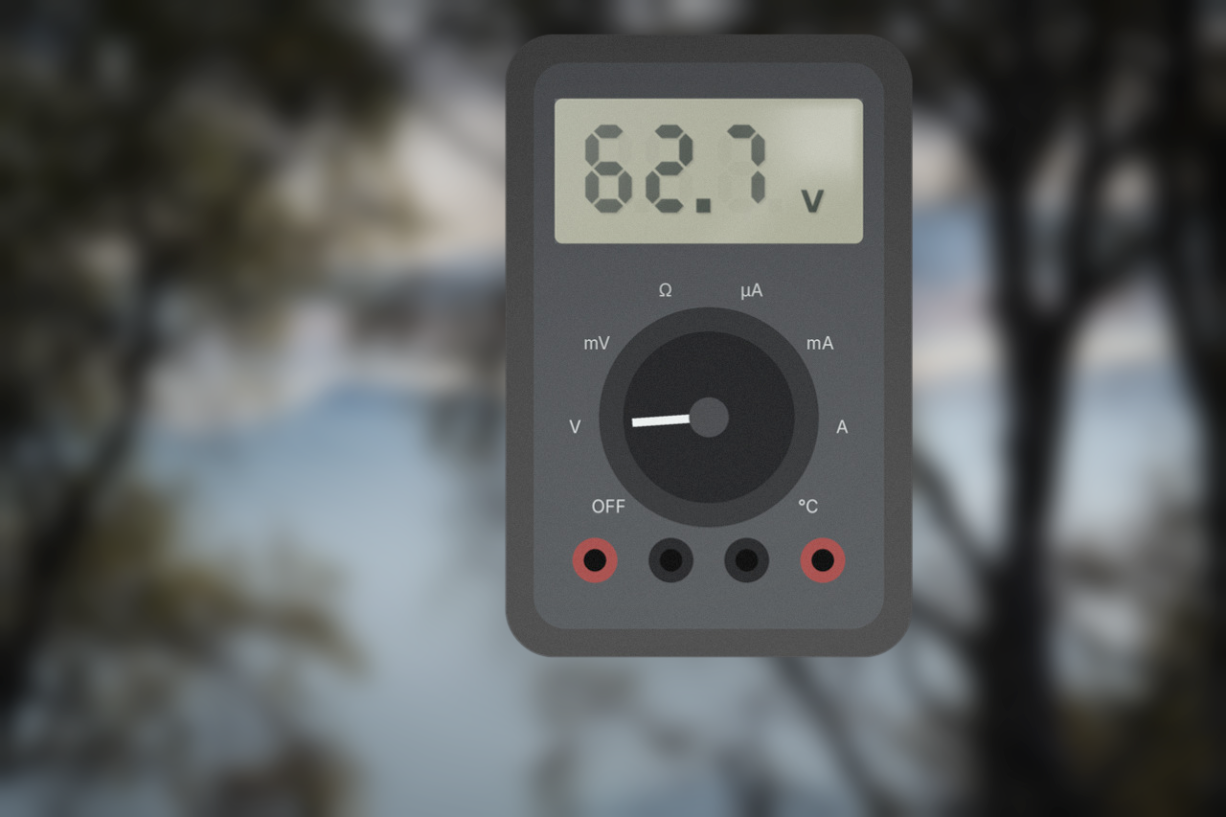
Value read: 62.7 (V)
